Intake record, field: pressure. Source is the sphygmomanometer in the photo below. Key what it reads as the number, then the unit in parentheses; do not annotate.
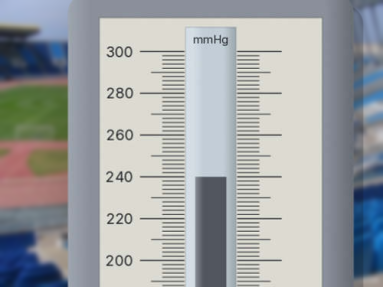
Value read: 240 (mmHg)
